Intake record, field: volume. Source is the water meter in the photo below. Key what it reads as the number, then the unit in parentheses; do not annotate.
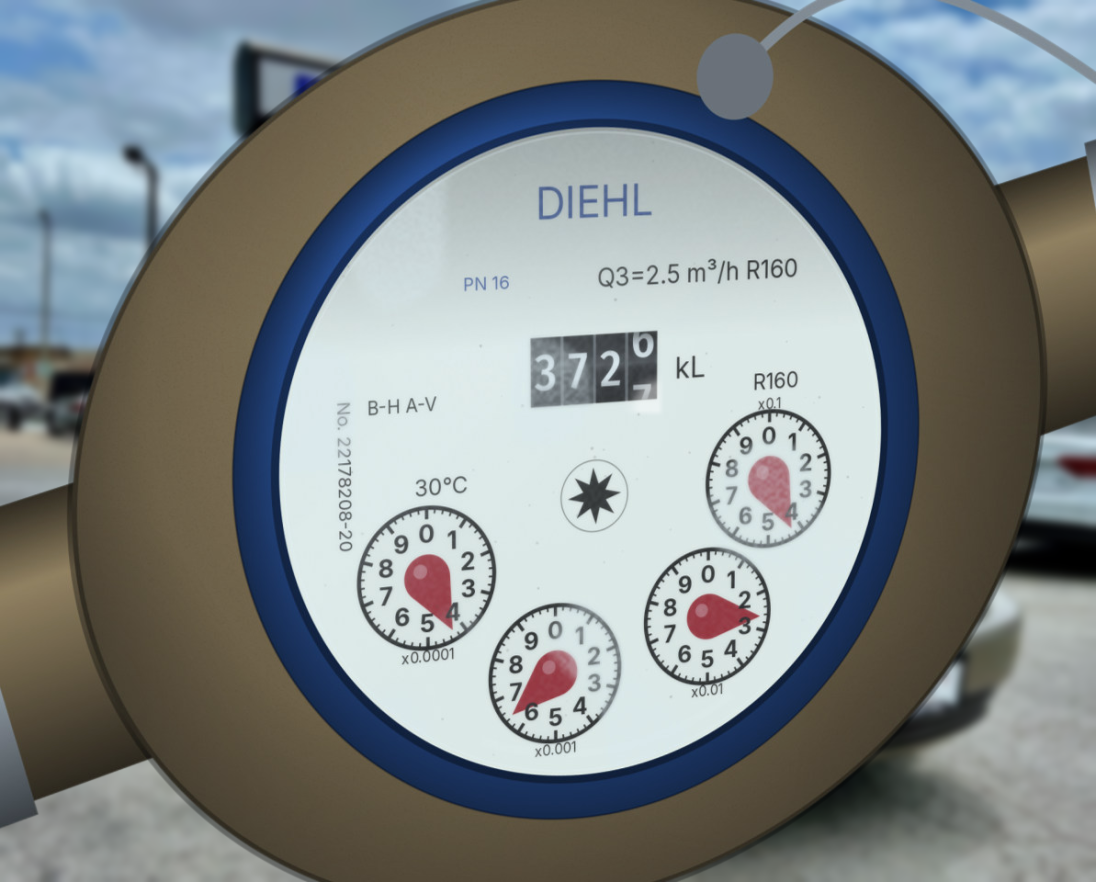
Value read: 3726.4264 (kL)
